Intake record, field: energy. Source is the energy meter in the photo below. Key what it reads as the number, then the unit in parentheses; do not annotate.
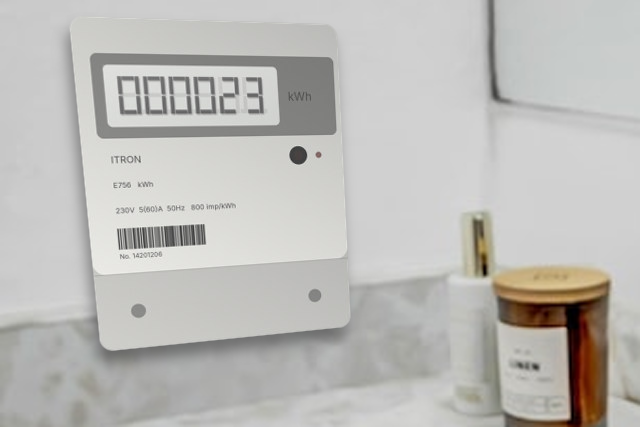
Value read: 23 (kWh)
